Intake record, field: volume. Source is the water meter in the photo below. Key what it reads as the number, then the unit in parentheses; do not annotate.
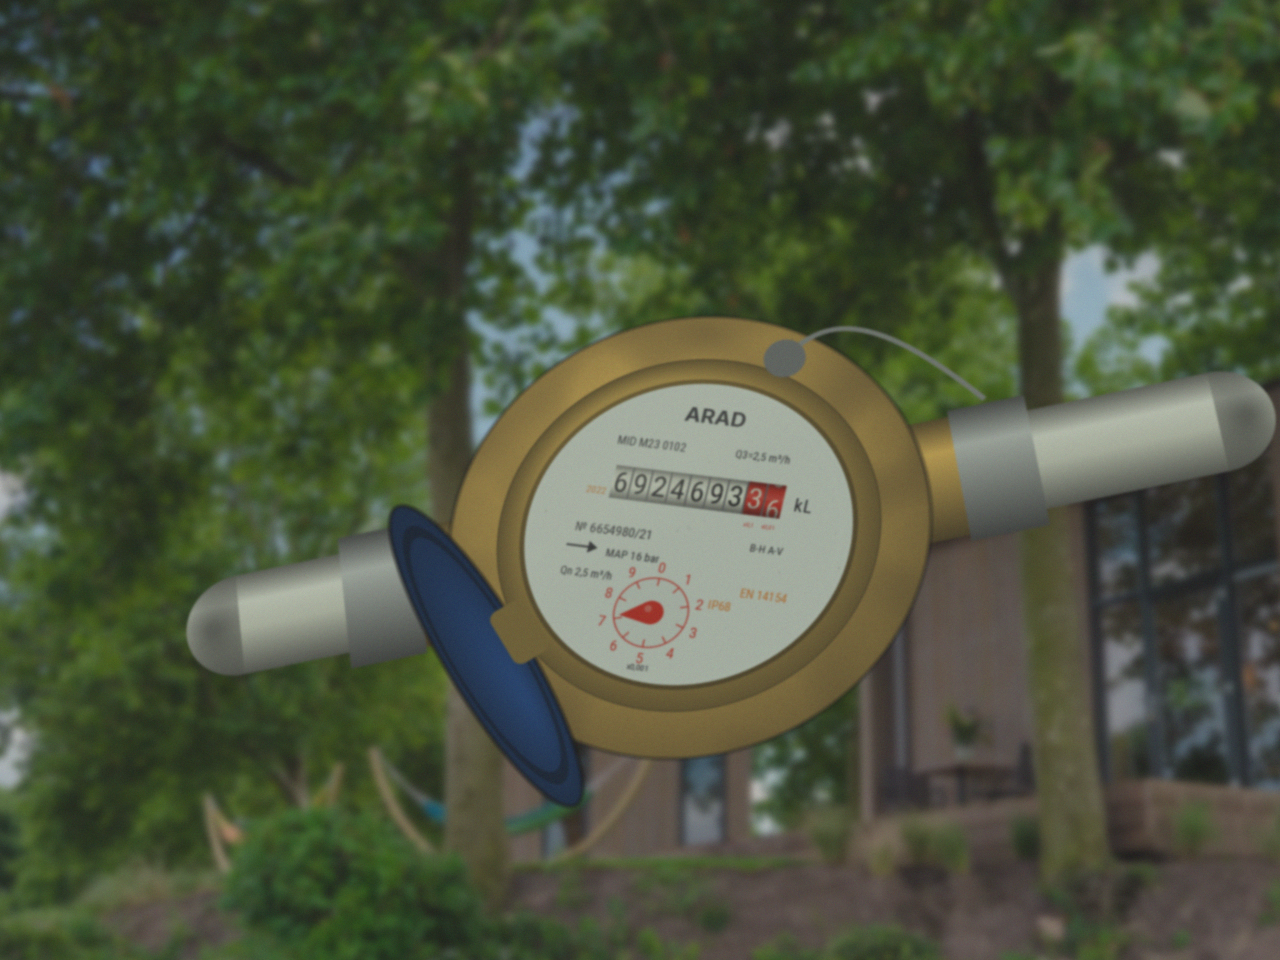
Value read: 6924693.357 (kL)
